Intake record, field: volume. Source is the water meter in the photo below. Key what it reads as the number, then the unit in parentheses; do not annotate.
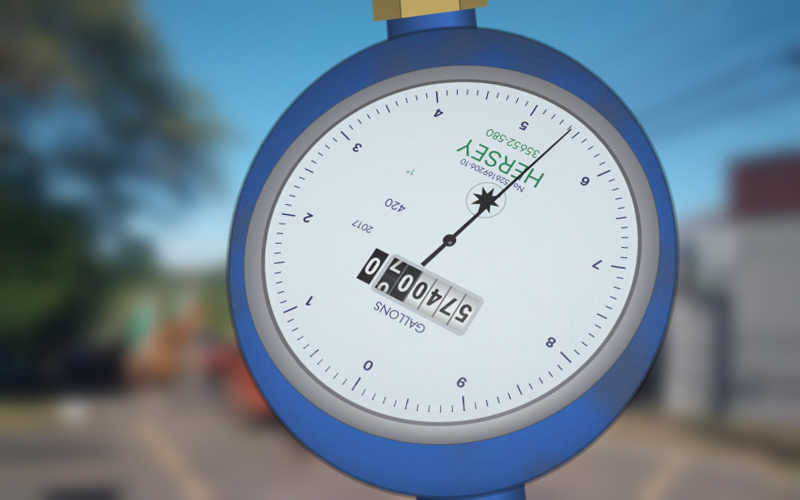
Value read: 5740065.4 (gal)
